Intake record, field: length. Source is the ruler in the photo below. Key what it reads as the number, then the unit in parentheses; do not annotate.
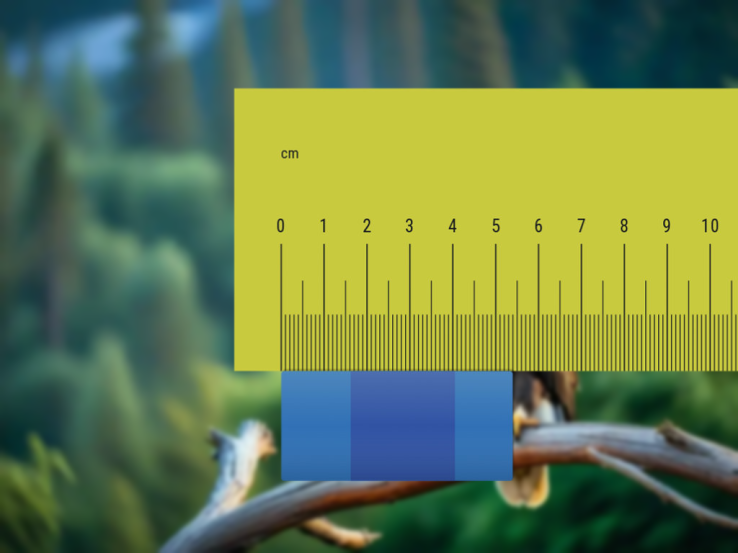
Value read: 5.4 (cm)
